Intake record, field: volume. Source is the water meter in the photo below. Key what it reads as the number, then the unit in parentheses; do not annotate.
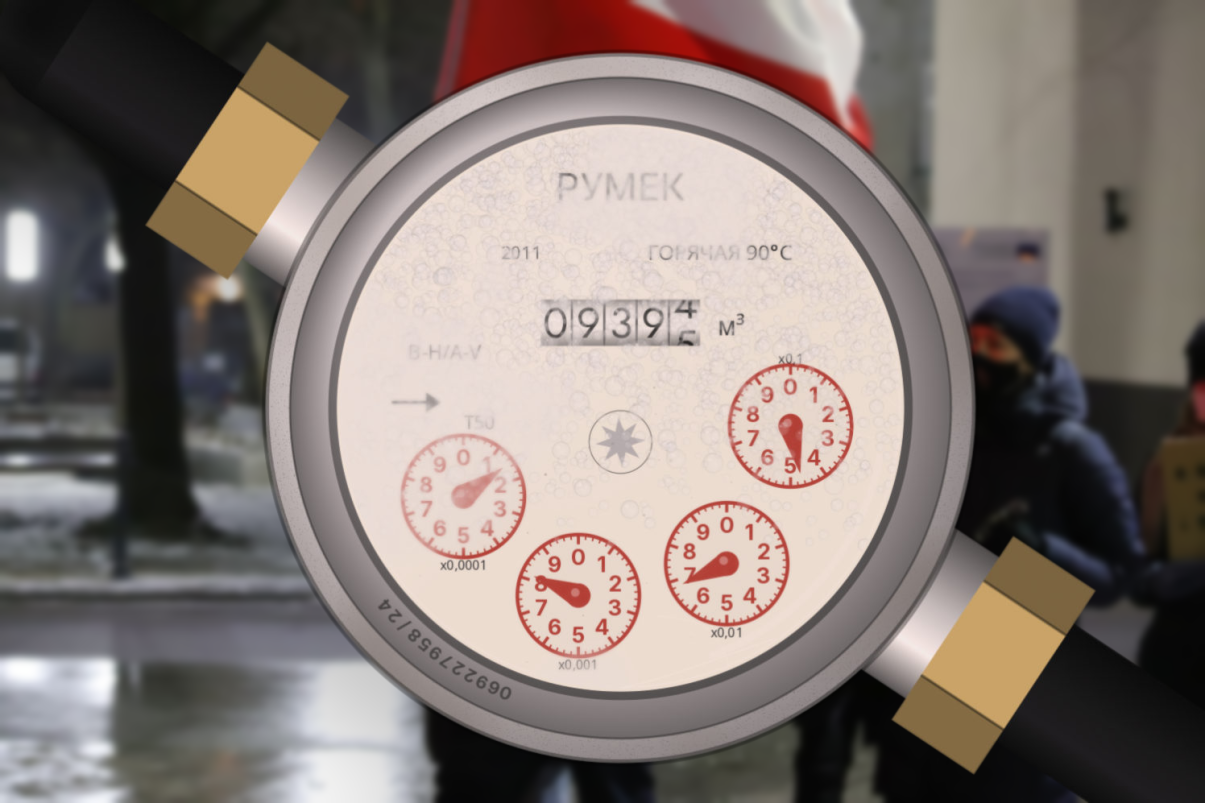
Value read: 9394.4681 (m³)
